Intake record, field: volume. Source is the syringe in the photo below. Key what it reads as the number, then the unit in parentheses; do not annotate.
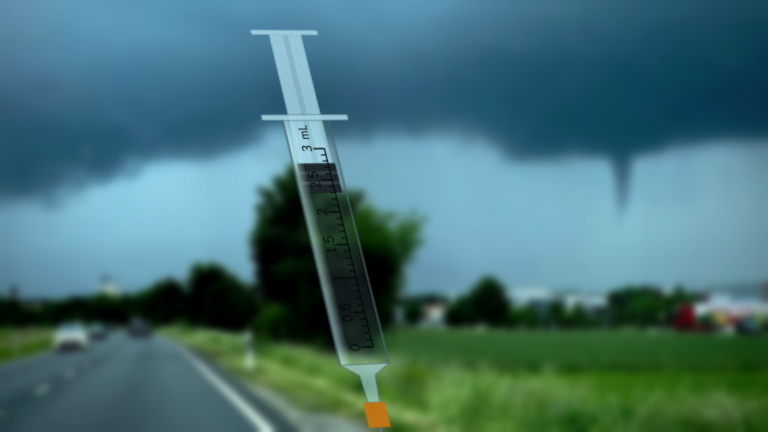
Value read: 2.3 (mL)
